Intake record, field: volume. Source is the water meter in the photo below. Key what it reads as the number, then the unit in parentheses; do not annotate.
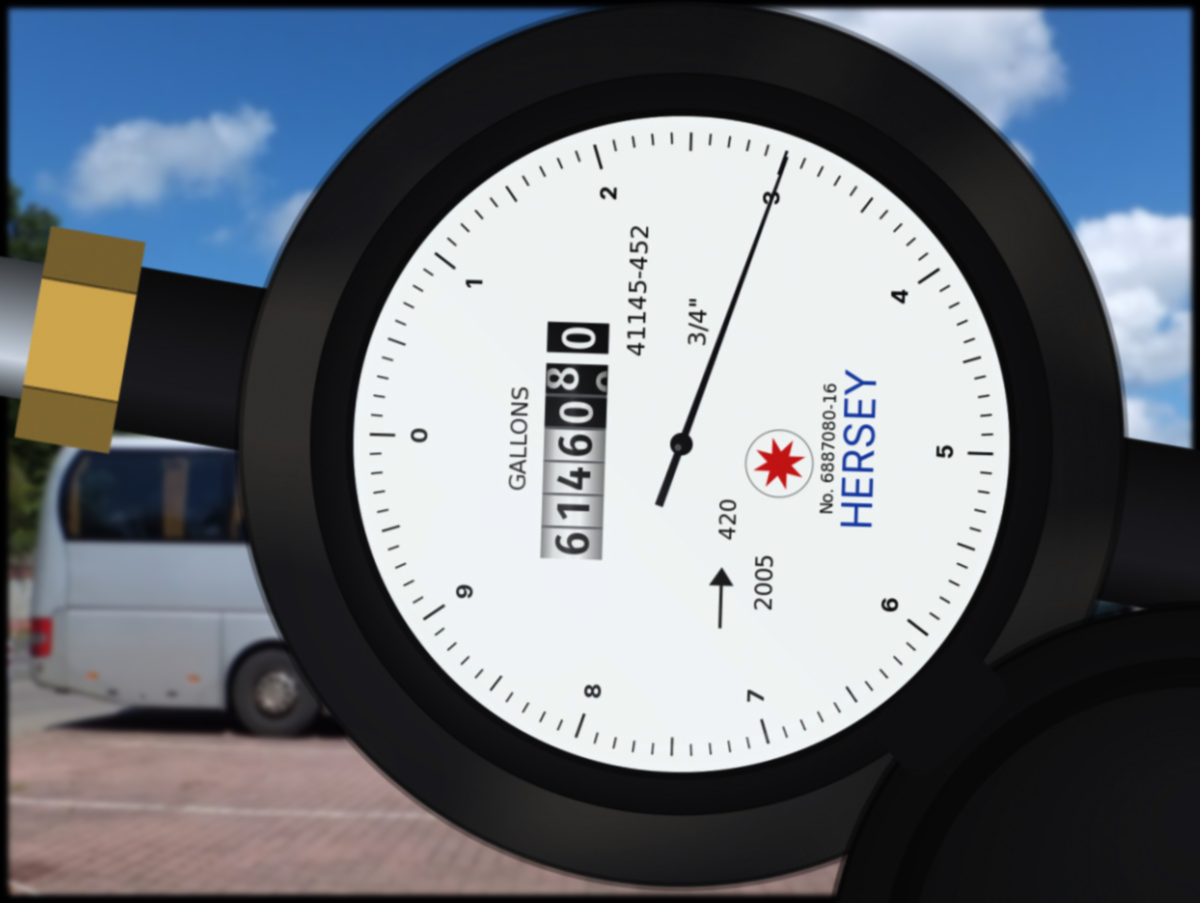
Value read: 6146083.0 (gal)
